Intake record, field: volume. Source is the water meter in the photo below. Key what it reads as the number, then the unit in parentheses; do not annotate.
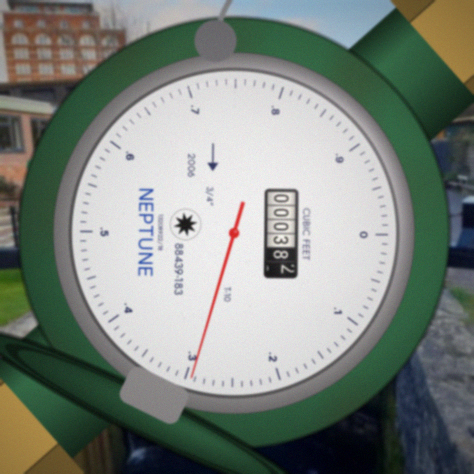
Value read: 382.29 (ft³)
